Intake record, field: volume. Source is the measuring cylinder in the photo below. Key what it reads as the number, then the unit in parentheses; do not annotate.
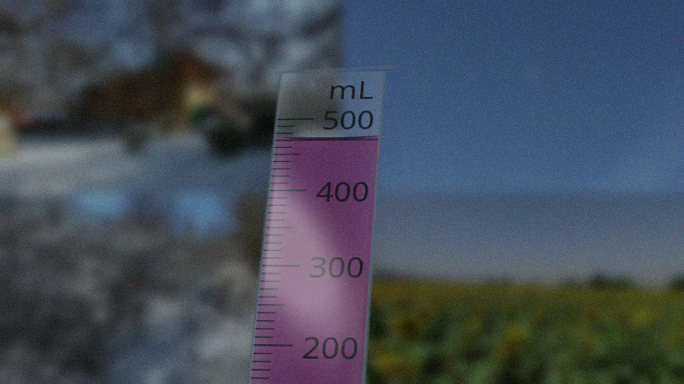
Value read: 470 (mL)
